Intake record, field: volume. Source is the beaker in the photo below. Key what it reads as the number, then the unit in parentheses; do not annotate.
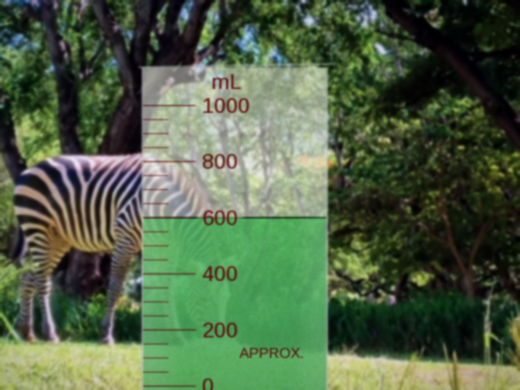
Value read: 600 (mL)
